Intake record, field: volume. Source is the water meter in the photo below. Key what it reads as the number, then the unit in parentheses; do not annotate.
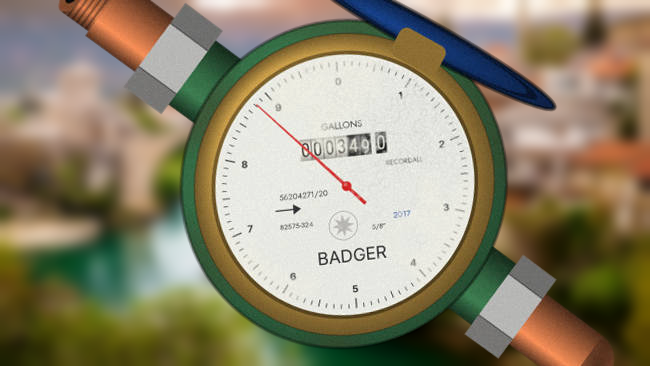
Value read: 3488.8 (gal)
